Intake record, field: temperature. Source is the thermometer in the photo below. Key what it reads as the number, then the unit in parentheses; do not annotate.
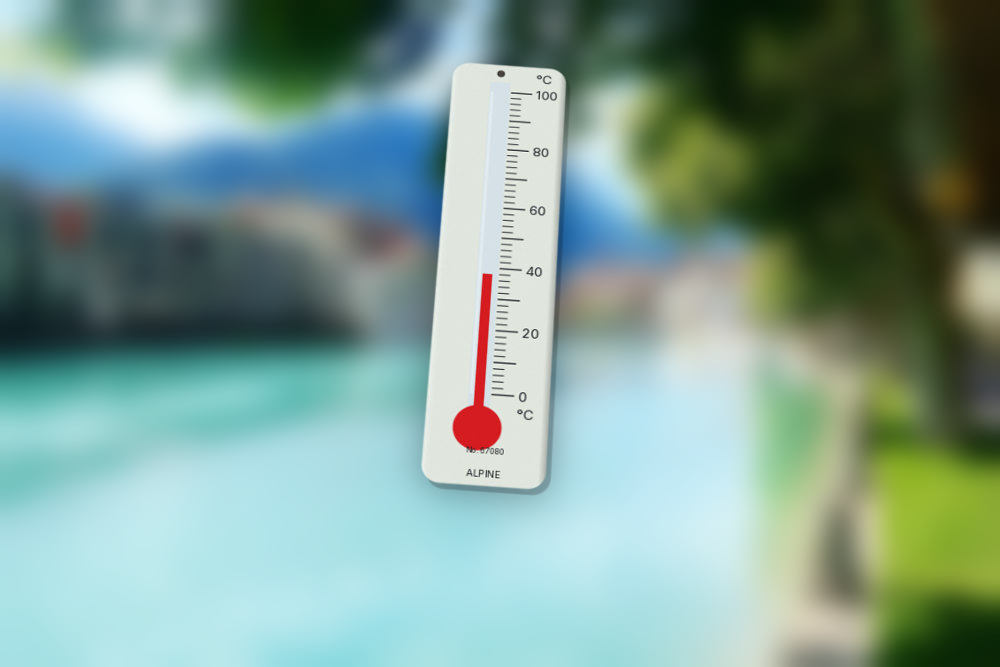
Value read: 38 (°C)
